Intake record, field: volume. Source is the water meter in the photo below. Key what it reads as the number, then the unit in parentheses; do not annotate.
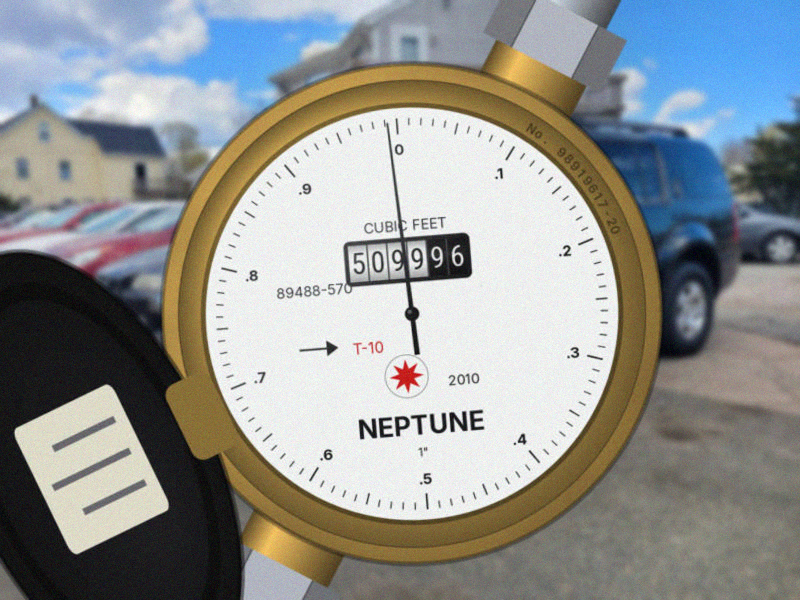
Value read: 509995.99 (ft³)
